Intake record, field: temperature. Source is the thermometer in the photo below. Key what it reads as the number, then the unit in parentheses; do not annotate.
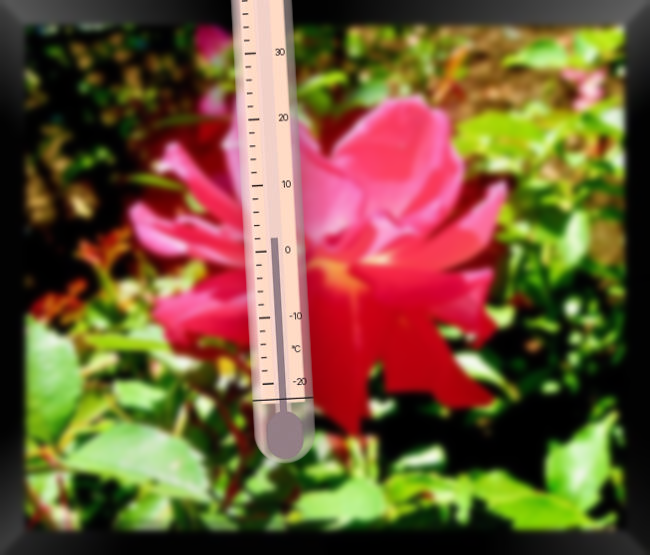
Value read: 2 (°C)
